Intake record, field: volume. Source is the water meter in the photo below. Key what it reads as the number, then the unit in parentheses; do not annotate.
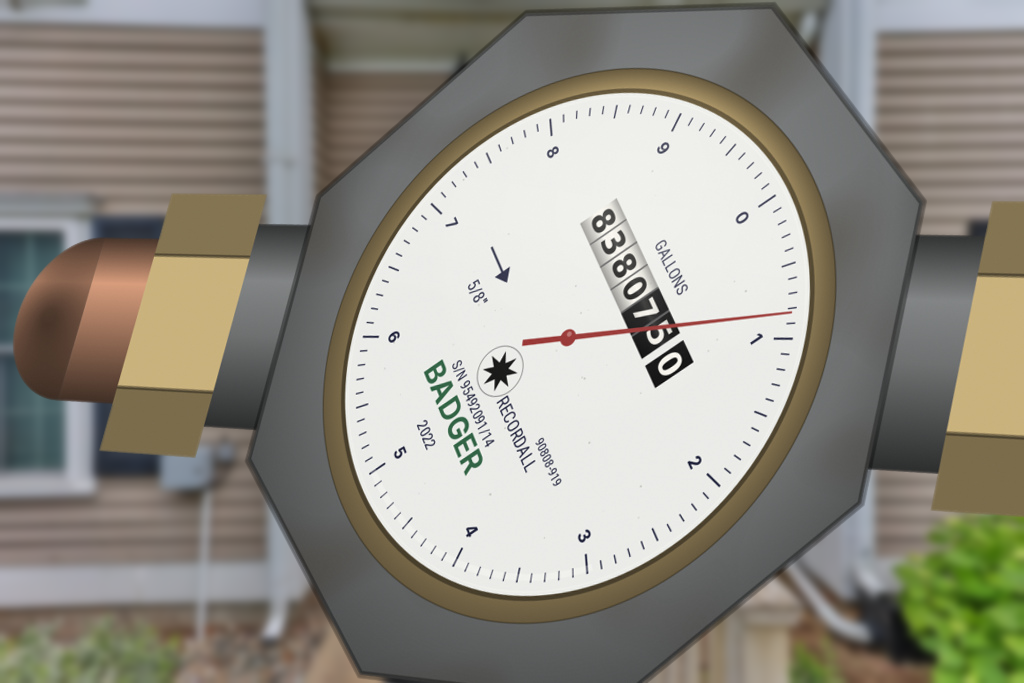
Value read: 8380750.8 (gal)
